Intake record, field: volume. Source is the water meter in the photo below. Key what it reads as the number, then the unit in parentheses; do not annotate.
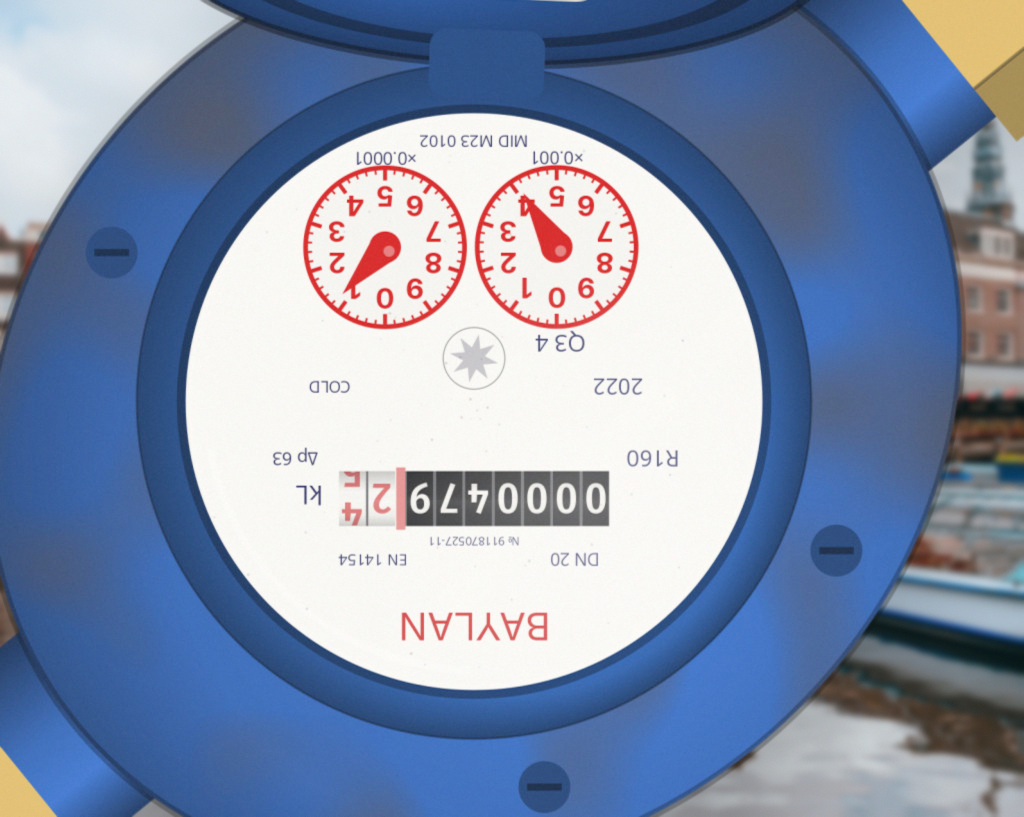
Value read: 479.2441 (kL)
